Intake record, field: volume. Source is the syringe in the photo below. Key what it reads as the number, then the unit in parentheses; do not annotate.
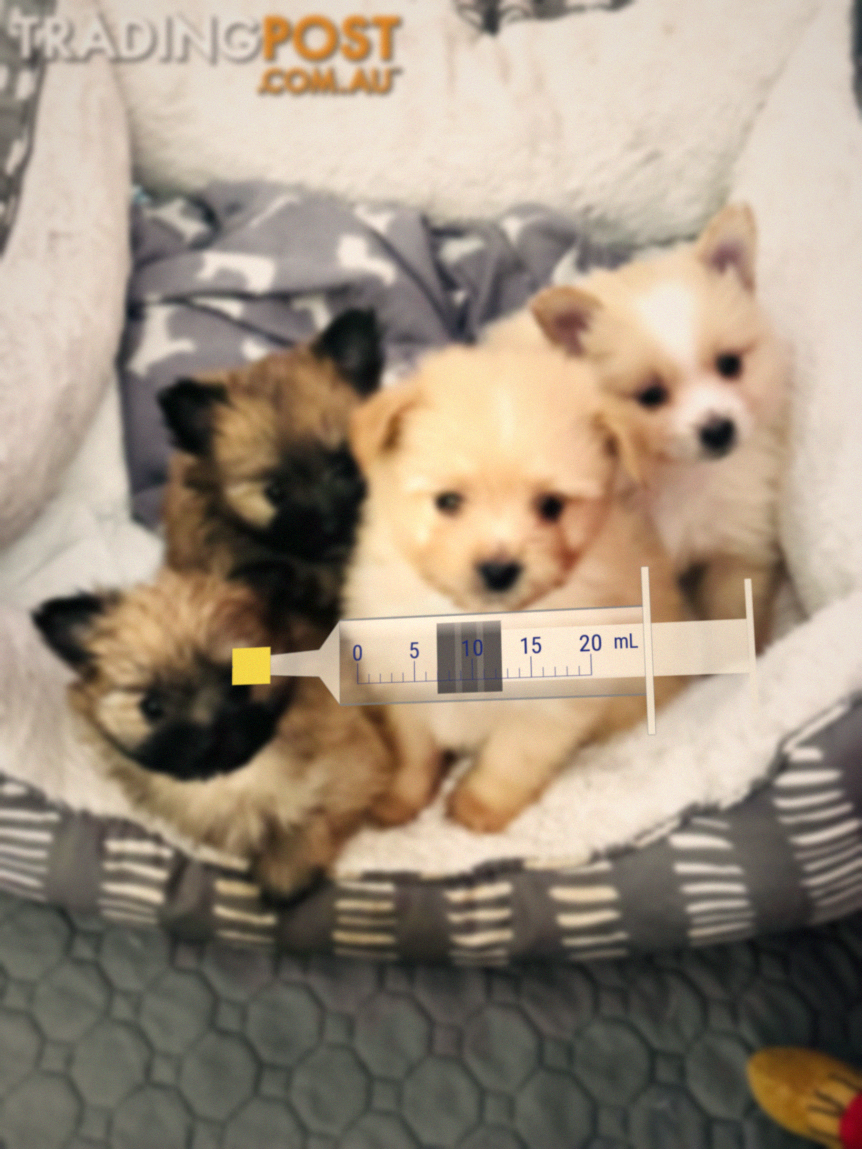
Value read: 7 (mL)
